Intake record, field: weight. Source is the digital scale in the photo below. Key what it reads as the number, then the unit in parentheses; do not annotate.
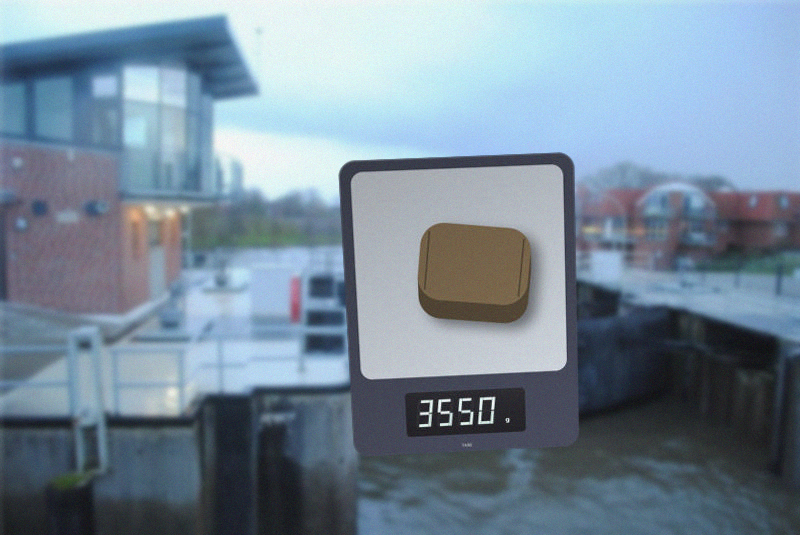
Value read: 3550 (g)
